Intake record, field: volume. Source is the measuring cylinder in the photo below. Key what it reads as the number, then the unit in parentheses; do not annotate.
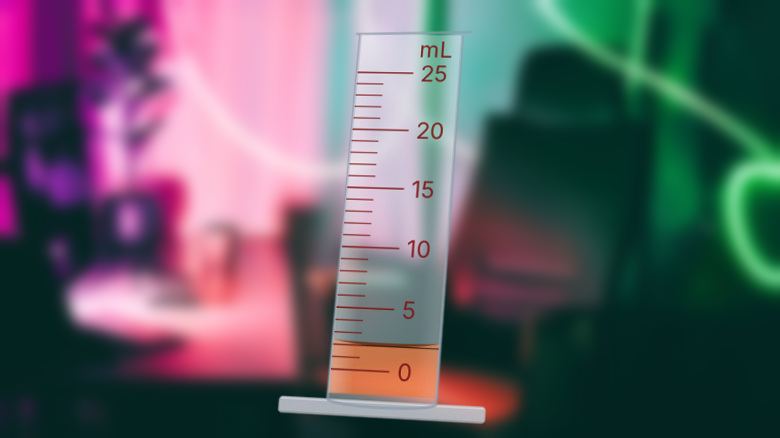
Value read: 2 (mL)
